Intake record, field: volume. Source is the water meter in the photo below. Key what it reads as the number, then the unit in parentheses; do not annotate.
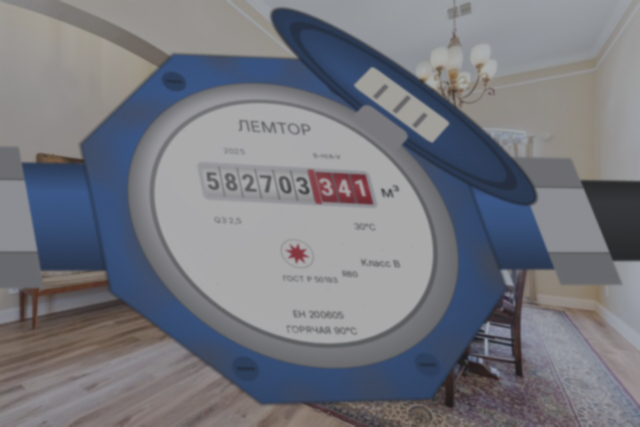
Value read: 582703.341 (m³)
